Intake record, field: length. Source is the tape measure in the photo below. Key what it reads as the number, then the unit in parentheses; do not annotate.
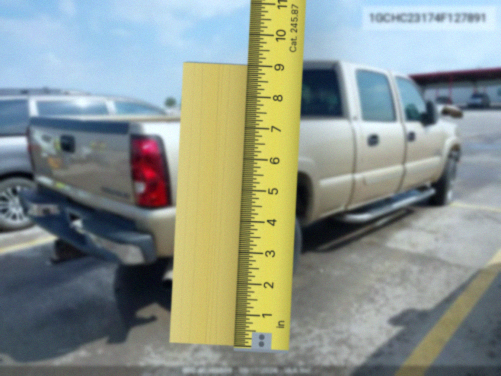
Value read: 9 (in)
